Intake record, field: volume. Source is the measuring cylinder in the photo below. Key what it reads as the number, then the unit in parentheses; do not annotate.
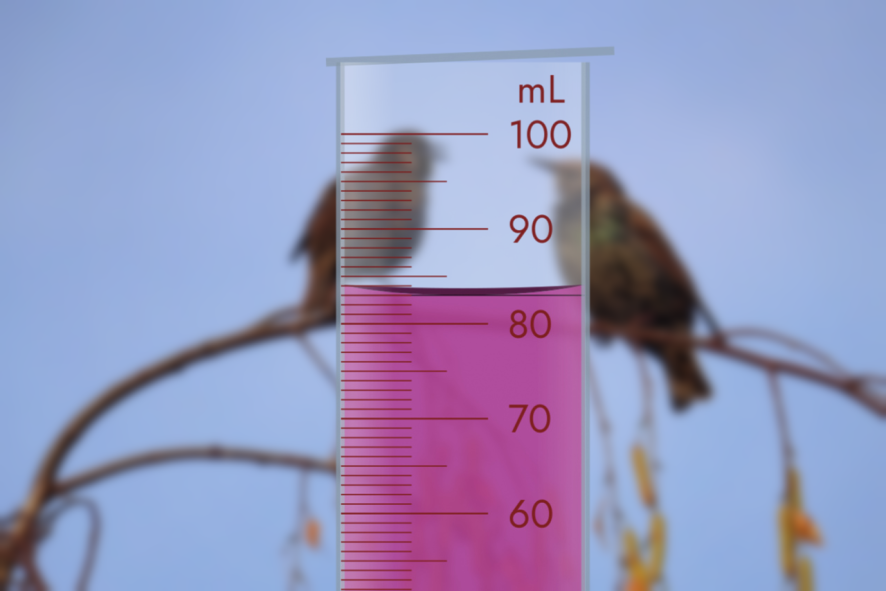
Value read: 83 (mL)
